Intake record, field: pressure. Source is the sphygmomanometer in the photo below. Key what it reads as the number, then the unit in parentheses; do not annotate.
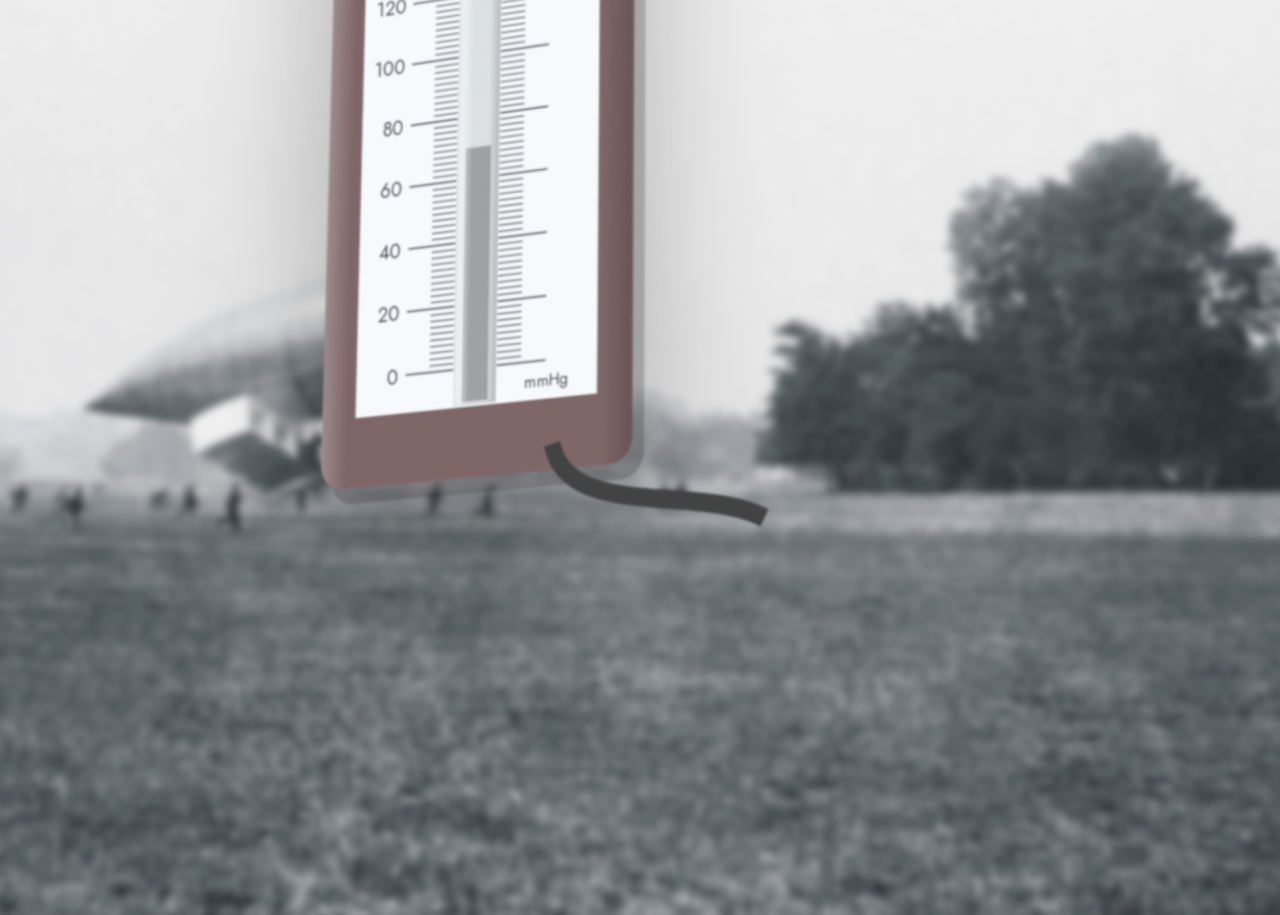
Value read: 70 (mmHg)
